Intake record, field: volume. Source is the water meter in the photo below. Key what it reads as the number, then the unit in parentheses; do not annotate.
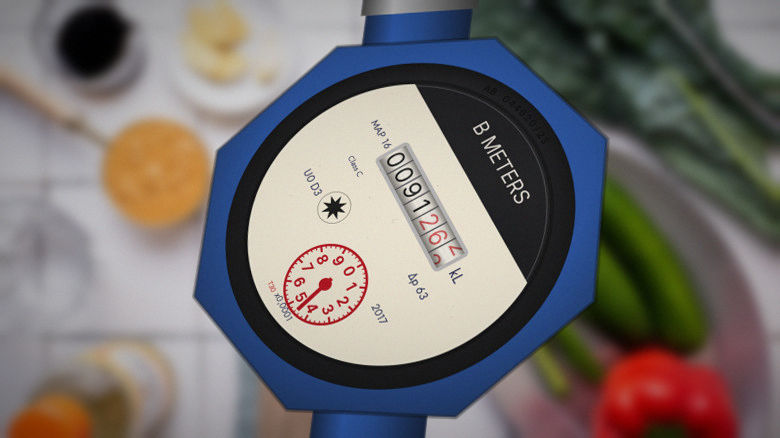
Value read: 91.2624 (kL)
